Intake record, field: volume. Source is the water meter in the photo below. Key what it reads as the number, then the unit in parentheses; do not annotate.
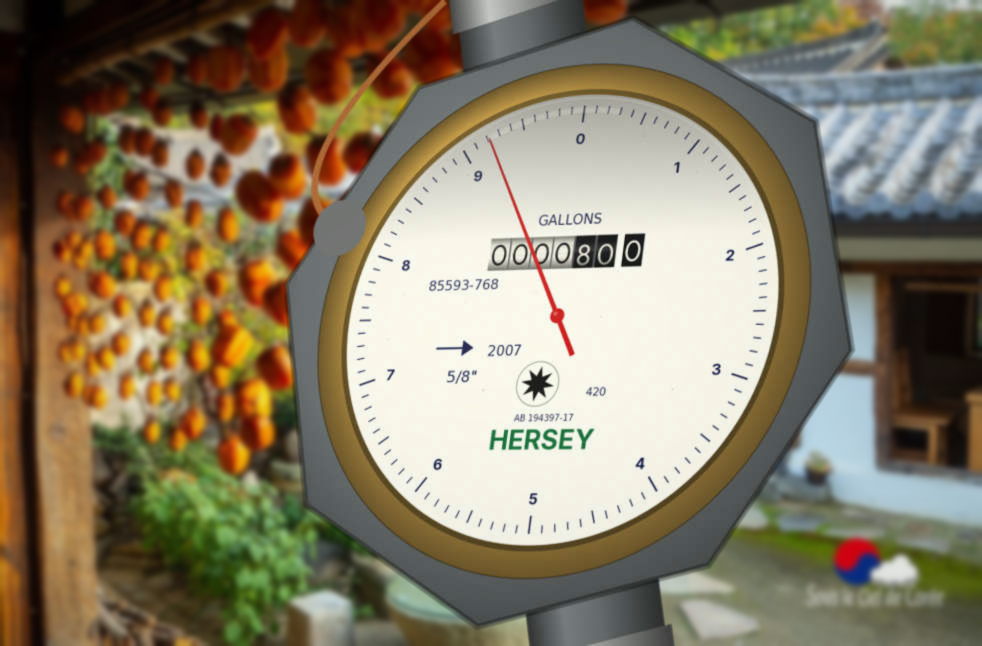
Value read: 799.2 (gal)
